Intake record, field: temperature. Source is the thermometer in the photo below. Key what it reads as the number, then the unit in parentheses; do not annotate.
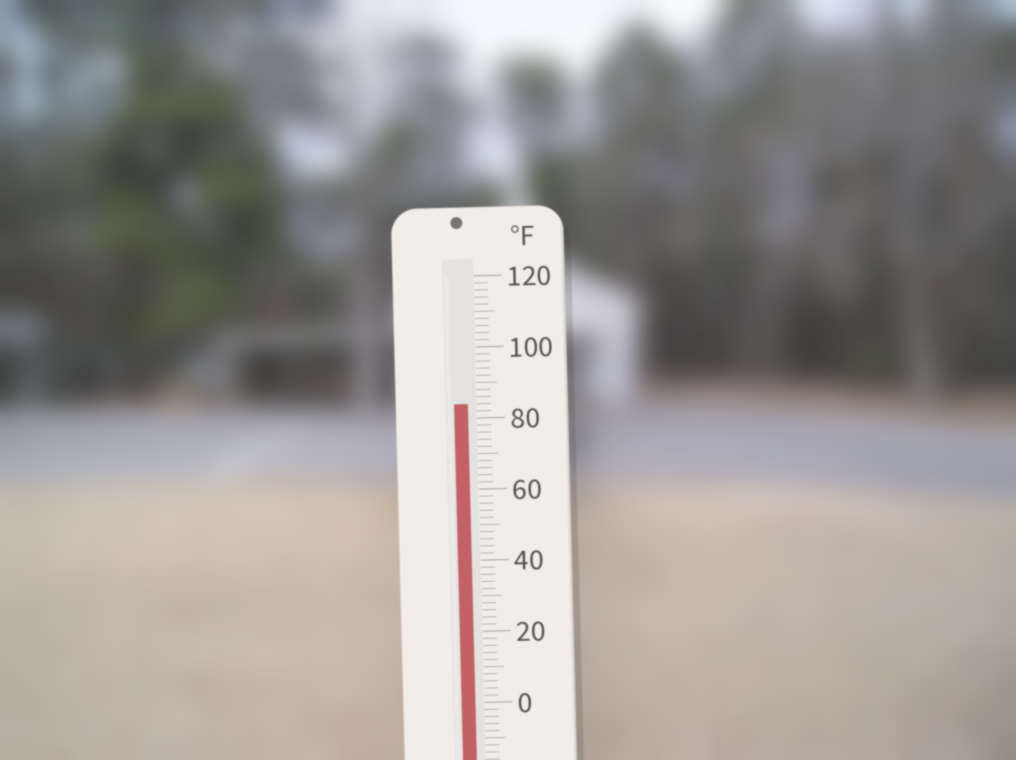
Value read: 84 (°F)
